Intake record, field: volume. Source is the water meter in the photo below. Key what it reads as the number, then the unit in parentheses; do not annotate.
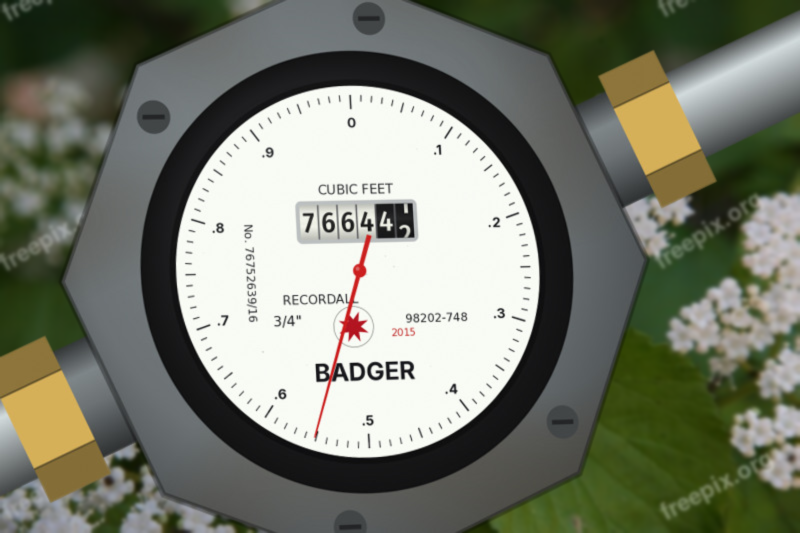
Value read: 766441.55 (ft³)
